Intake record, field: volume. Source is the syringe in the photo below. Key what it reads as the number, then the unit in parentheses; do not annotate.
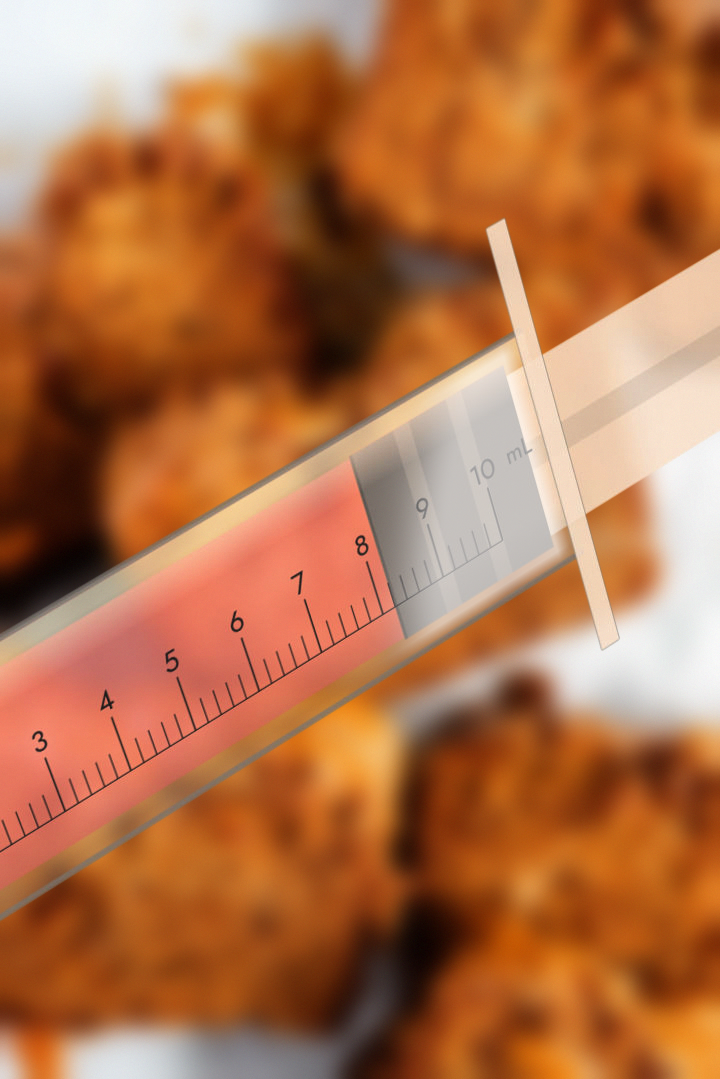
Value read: 8.2 (mL)
